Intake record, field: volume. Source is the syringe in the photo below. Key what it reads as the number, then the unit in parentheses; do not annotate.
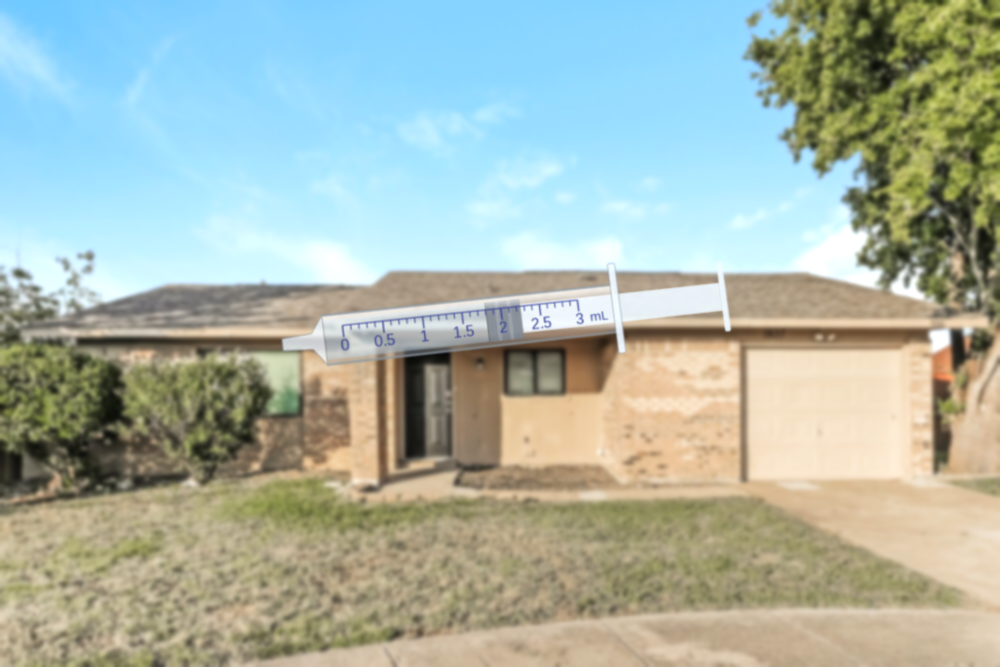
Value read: 1.8 (mL)
